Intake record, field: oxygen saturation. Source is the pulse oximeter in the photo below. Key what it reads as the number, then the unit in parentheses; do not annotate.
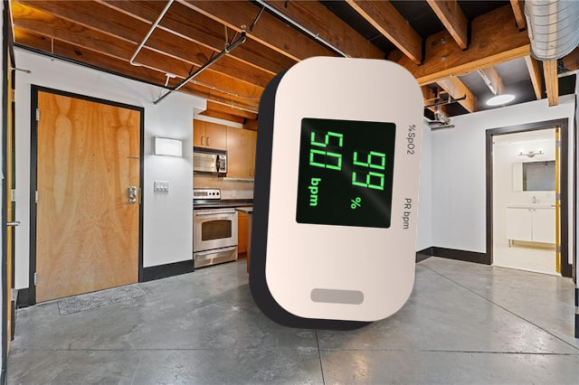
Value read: 99 (%)
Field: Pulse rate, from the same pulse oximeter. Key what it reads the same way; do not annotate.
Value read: 50 (bpm)
